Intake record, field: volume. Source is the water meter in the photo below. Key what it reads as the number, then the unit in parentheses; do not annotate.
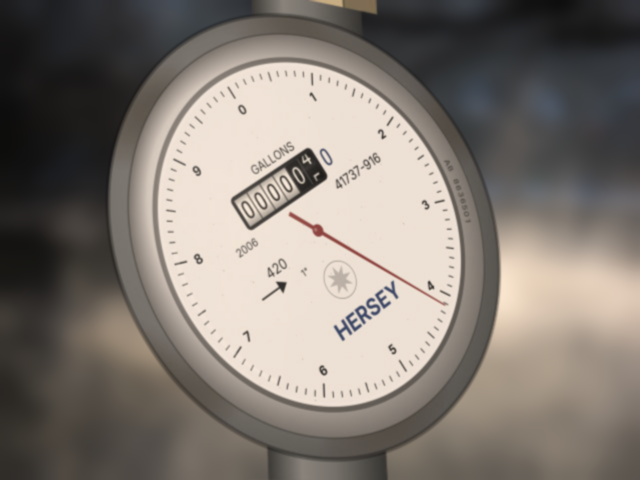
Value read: 44.1 (gal)
